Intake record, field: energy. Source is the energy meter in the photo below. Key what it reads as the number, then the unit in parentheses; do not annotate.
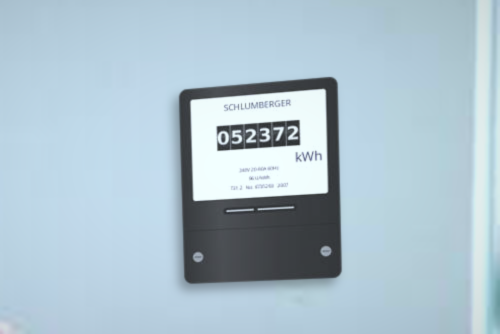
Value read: 52372 (kWh)
